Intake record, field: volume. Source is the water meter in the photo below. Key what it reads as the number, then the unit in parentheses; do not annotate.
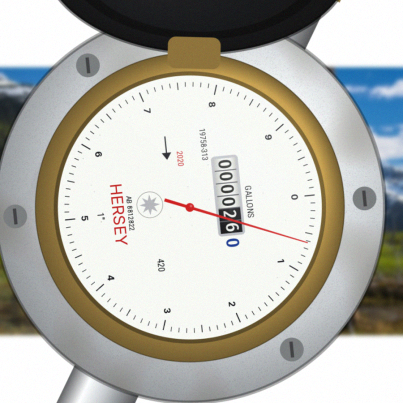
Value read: 260.6 (gal)
